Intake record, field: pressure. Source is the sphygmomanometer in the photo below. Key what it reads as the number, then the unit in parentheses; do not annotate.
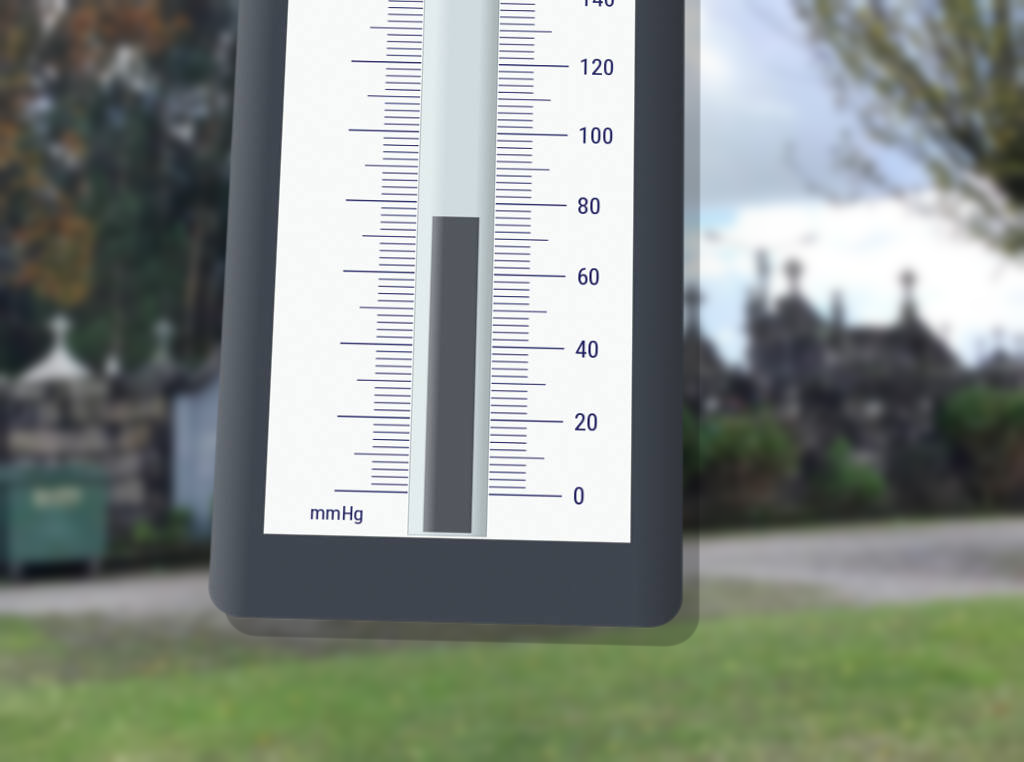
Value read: 76 (mmHg)
